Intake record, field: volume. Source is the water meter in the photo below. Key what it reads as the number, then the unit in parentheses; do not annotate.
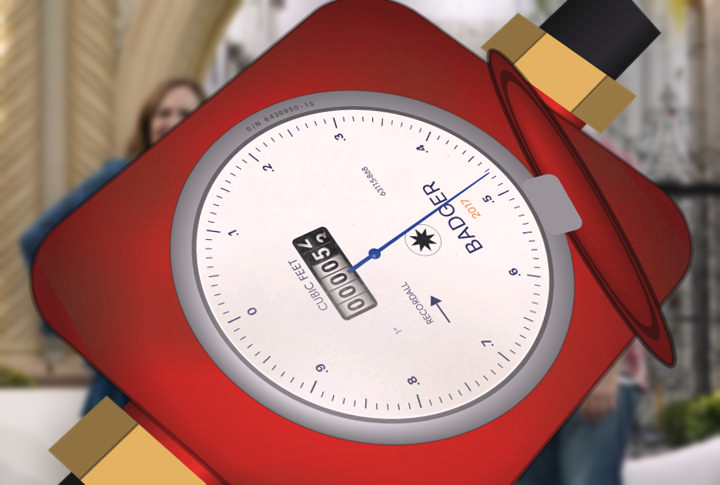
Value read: 52.47 (ft³)
